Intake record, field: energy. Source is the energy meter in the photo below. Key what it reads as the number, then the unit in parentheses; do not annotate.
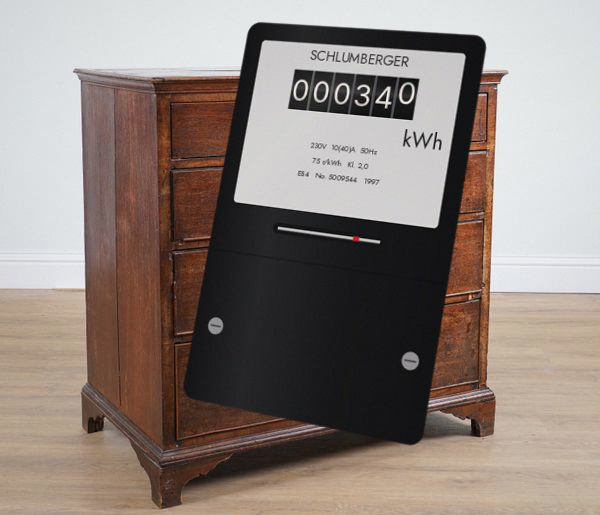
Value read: 340 (kWh)
